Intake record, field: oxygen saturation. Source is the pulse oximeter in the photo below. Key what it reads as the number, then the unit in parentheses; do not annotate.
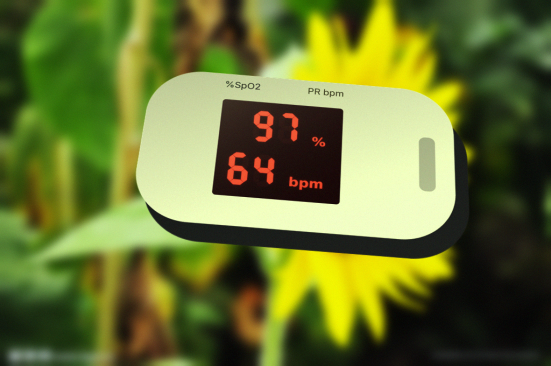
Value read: 97 (%)
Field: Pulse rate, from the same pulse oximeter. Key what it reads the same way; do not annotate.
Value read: 64 (bpm)
